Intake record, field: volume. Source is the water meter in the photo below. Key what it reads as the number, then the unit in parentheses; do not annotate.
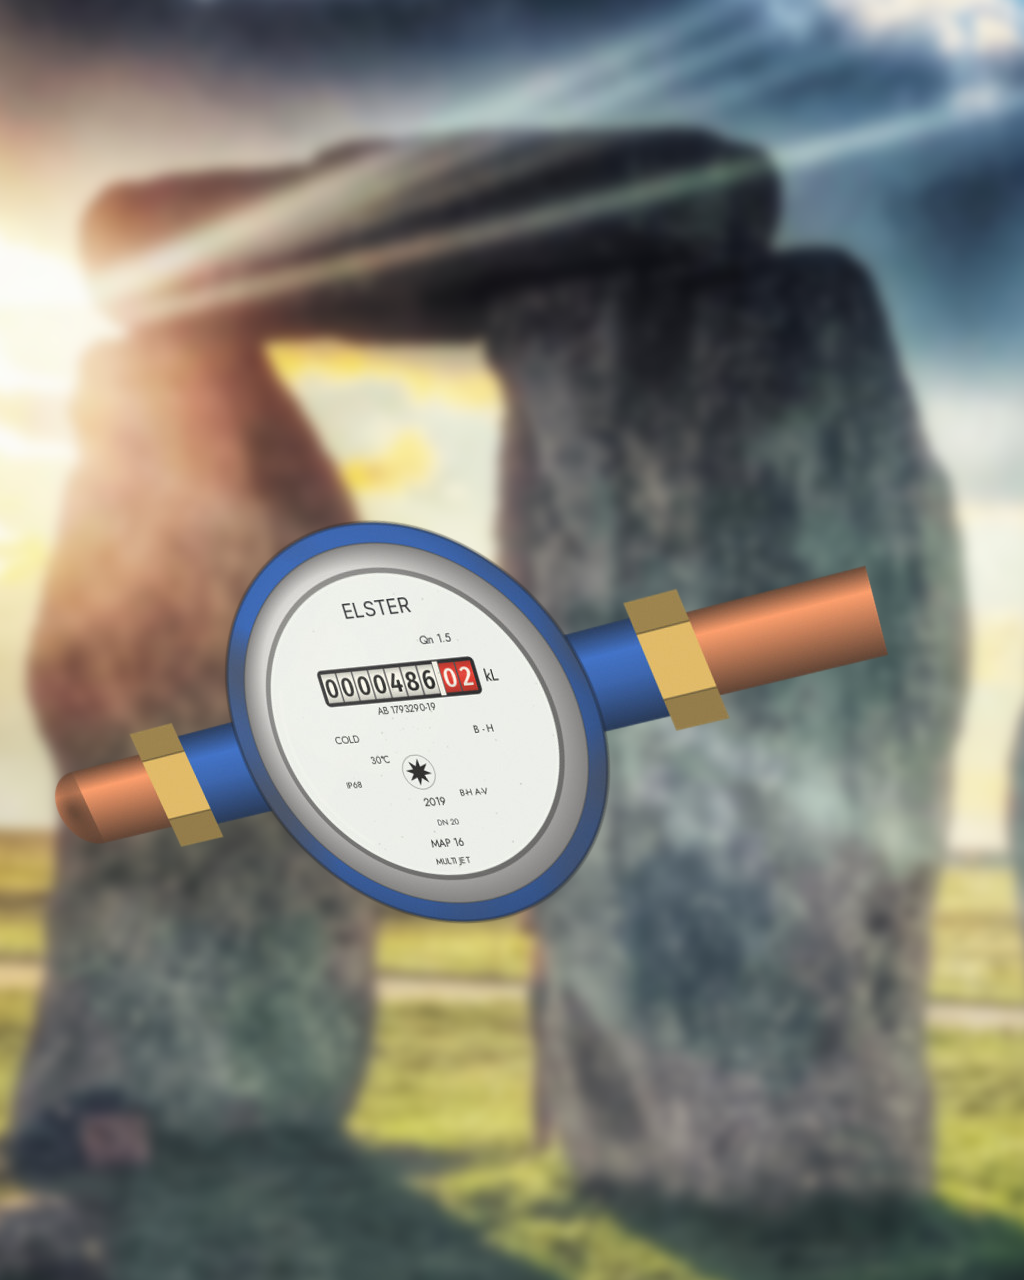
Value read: 486.02 (kL)
